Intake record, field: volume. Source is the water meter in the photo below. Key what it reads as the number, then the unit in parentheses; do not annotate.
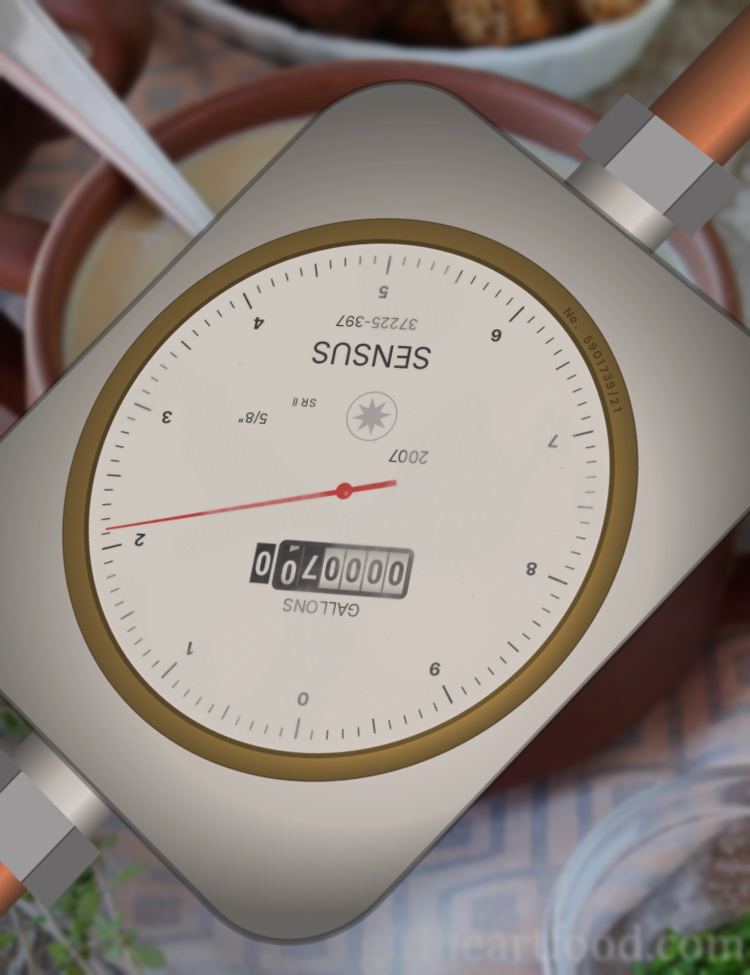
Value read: 702.1 (gal)
